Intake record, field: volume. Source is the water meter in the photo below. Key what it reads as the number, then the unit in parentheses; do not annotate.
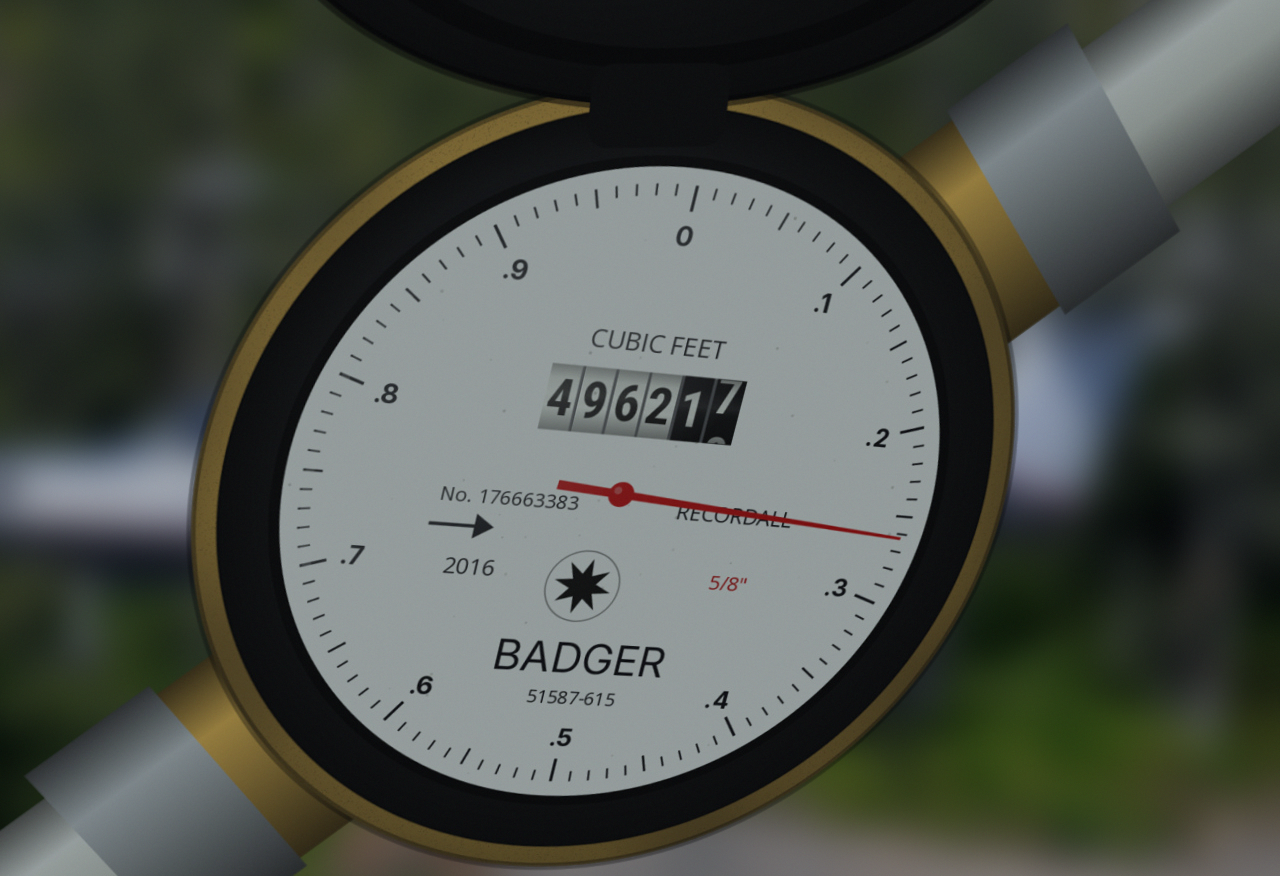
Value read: 496217.26 (ft³)
